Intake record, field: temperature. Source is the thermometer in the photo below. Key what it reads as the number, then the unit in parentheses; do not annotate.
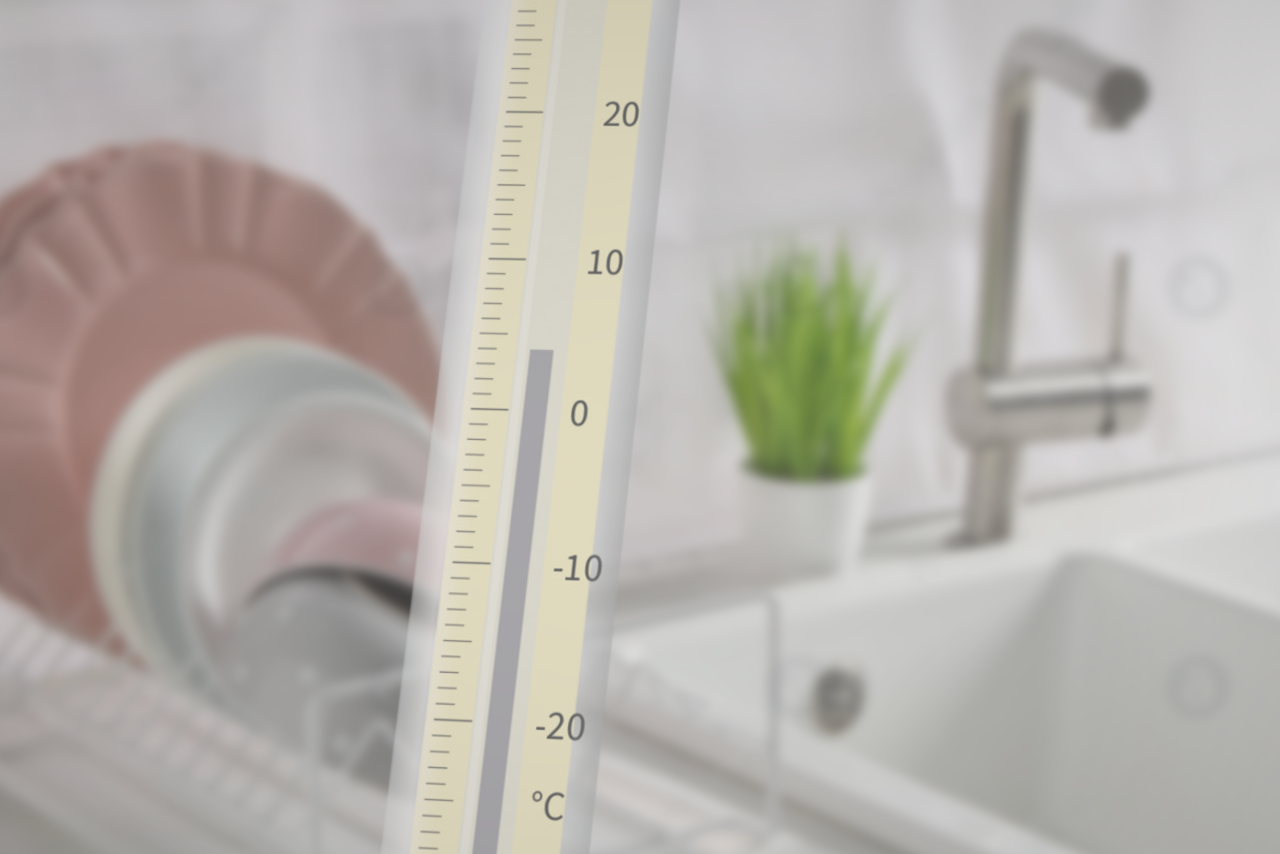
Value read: 4 (°C)
